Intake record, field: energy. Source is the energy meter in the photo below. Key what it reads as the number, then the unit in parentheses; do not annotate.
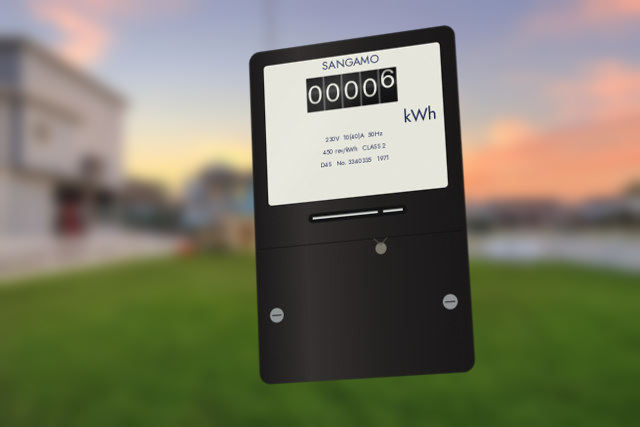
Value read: 6 (kWh)
